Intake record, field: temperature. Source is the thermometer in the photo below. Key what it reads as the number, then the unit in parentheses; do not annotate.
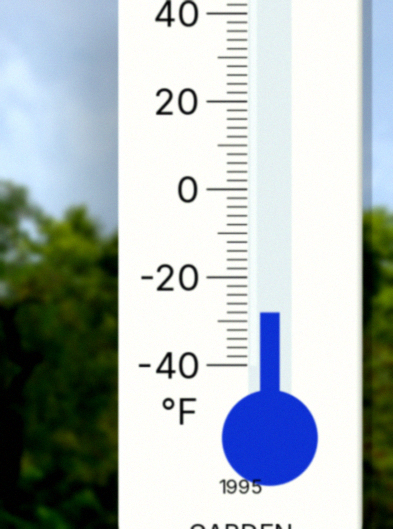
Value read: -28 (°F)
